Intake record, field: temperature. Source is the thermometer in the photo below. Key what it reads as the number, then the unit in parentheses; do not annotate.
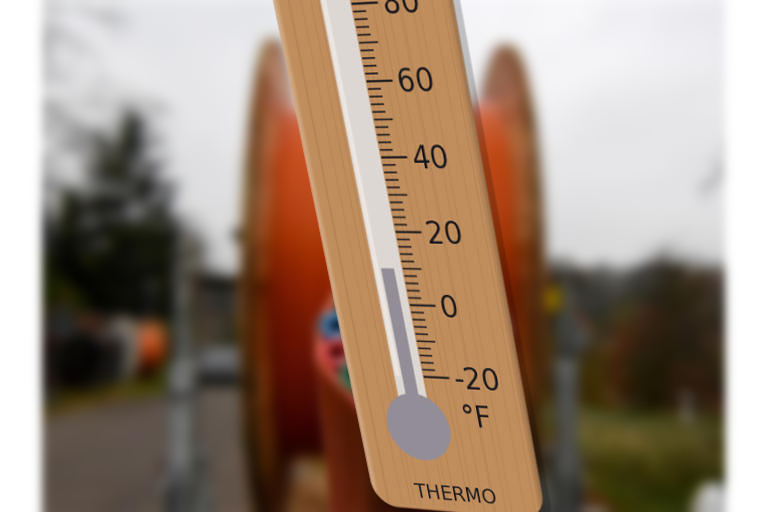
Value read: 10 (°F)
